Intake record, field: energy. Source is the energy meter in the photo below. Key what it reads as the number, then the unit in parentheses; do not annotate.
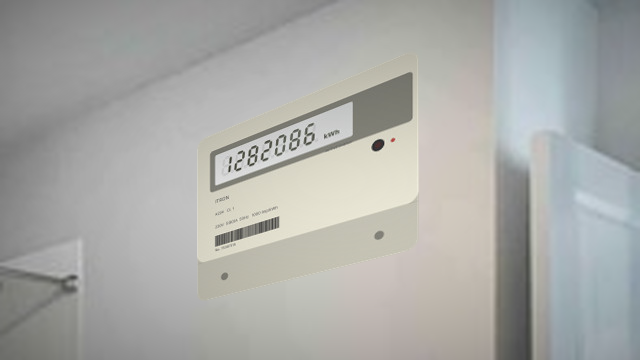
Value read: 1282086 (kWh)
